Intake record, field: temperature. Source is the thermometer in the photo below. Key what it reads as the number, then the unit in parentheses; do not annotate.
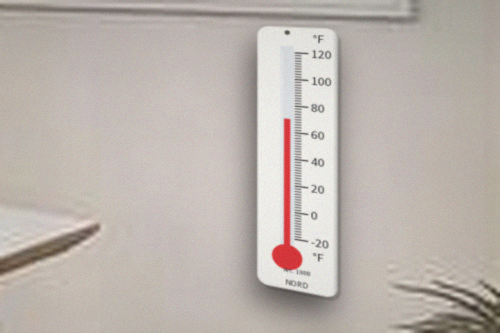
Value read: 70 (°F)
